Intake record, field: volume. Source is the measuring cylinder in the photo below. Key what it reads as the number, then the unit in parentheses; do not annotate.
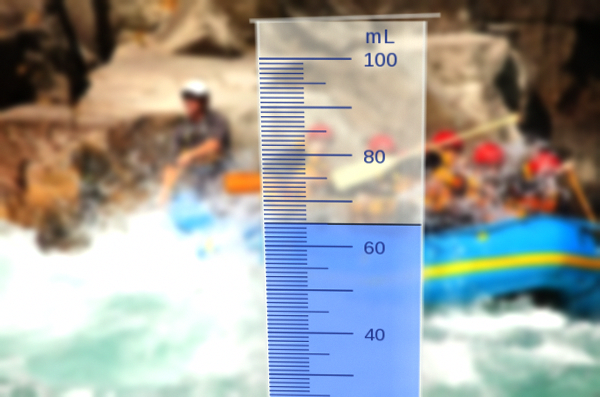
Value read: 65 (mL)
